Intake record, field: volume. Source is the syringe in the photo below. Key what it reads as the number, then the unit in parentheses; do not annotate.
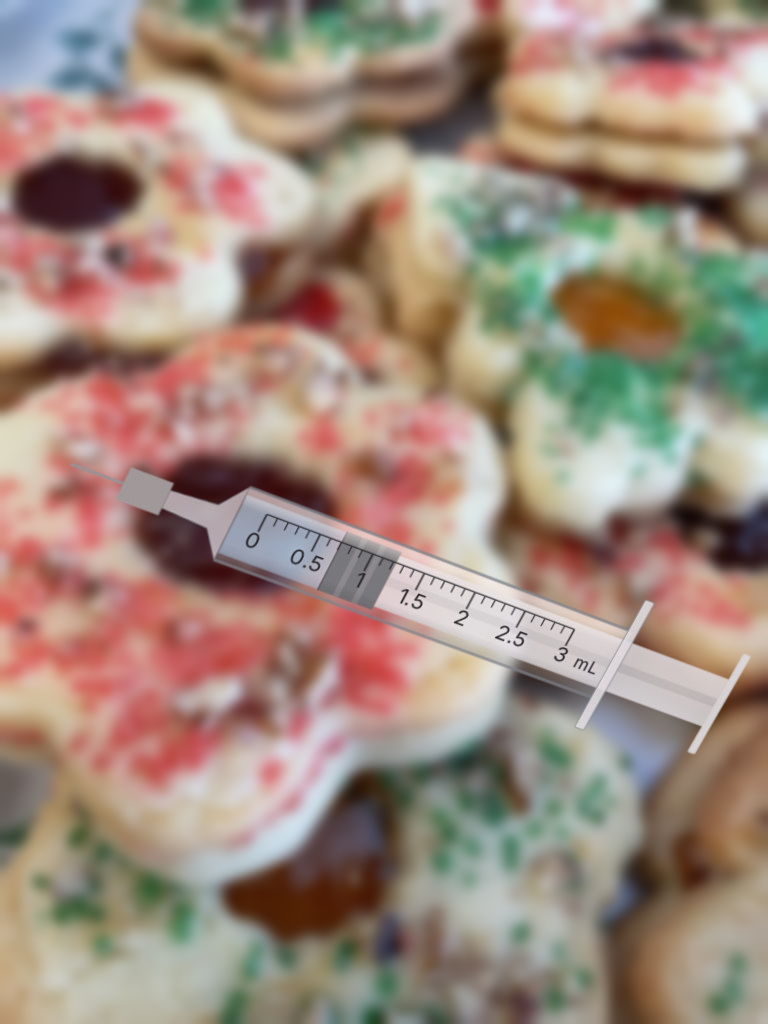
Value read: 0.7 (mL)
